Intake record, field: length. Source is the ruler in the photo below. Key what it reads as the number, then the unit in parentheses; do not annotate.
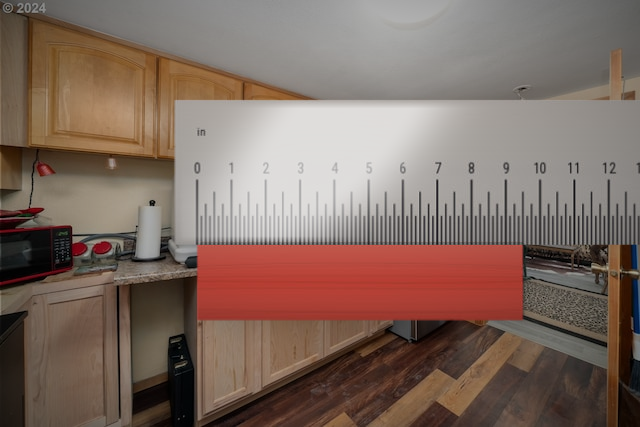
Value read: 9.5 (in)
